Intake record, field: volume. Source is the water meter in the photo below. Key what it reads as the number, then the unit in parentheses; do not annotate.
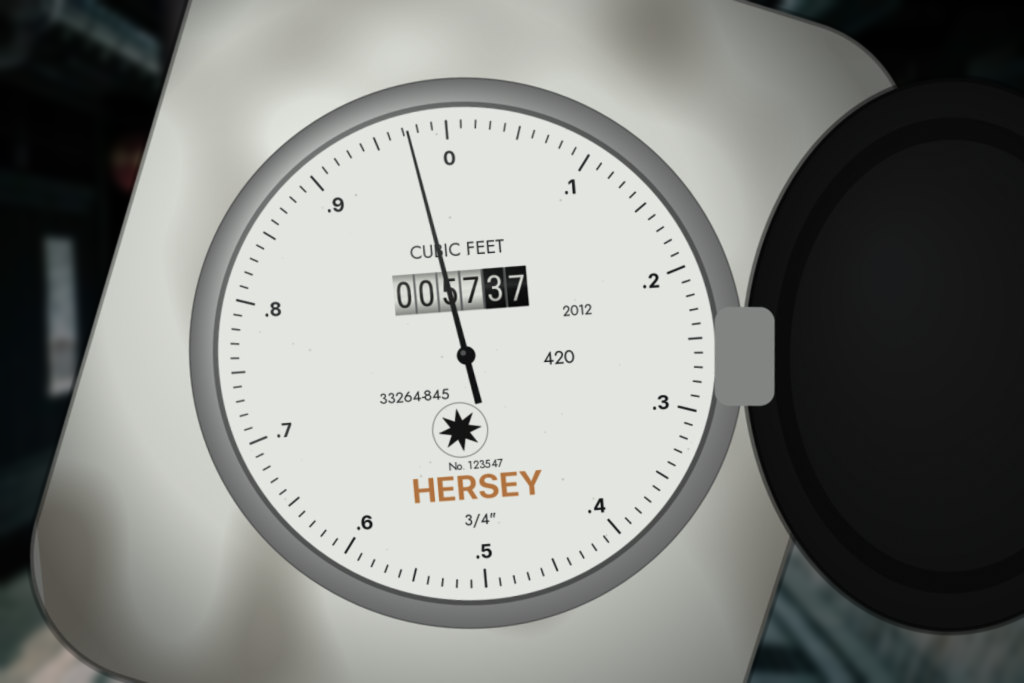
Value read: 5736.97 (ft³)
